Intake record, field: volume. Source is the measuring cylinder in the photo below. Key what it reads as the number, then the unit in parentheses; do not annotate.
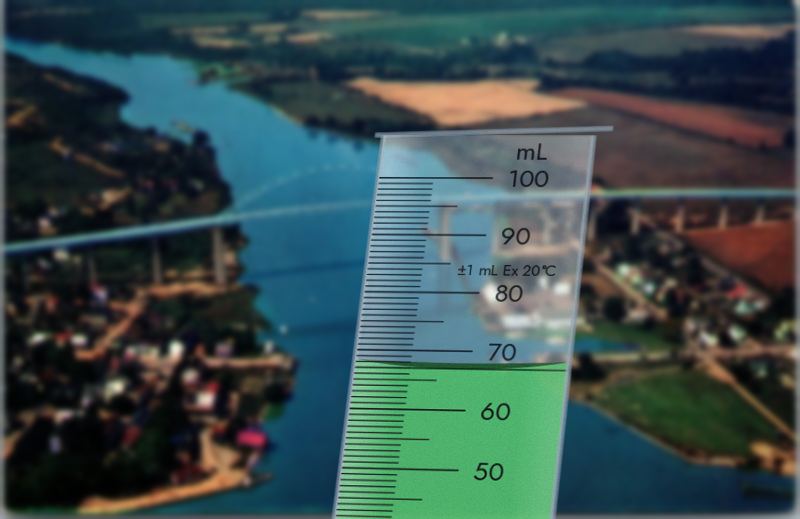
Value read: 67 (mL)
